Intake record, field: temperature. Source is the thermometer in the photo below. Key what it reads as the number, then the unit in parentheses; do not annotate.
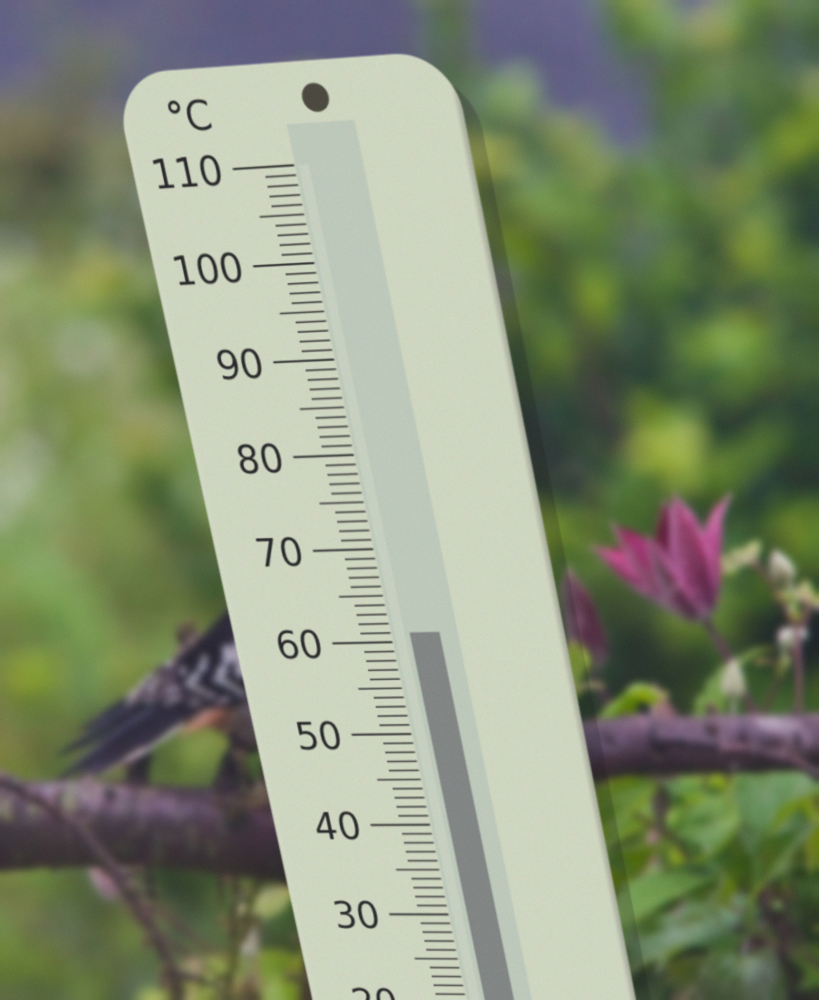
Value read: 61 (°C)
